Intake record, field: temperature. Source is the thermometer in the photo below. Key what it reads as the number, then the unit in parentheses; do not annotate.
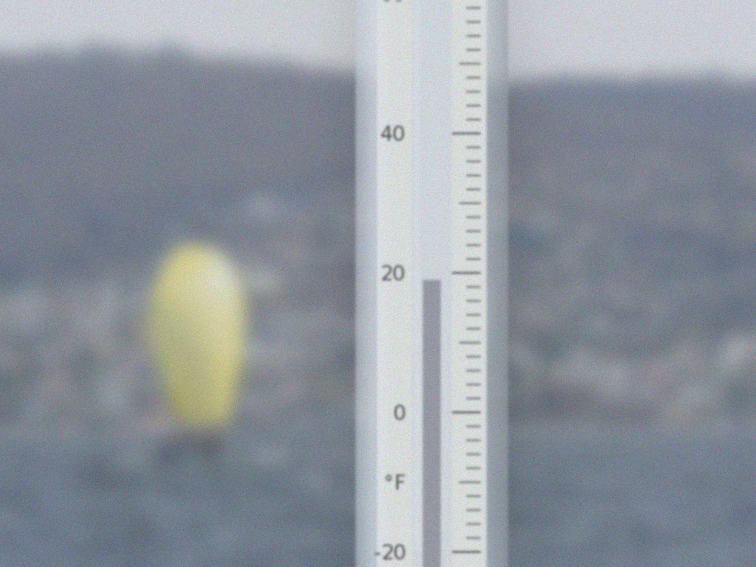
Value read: 19 (°F)
